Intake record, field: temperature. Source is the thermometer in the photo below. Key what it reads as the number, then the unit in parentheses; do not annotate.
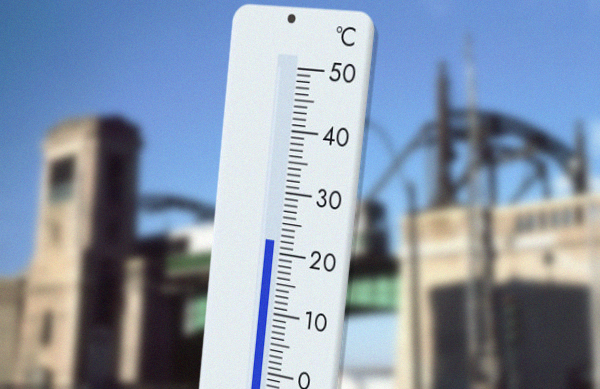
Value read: 22 (°C)
